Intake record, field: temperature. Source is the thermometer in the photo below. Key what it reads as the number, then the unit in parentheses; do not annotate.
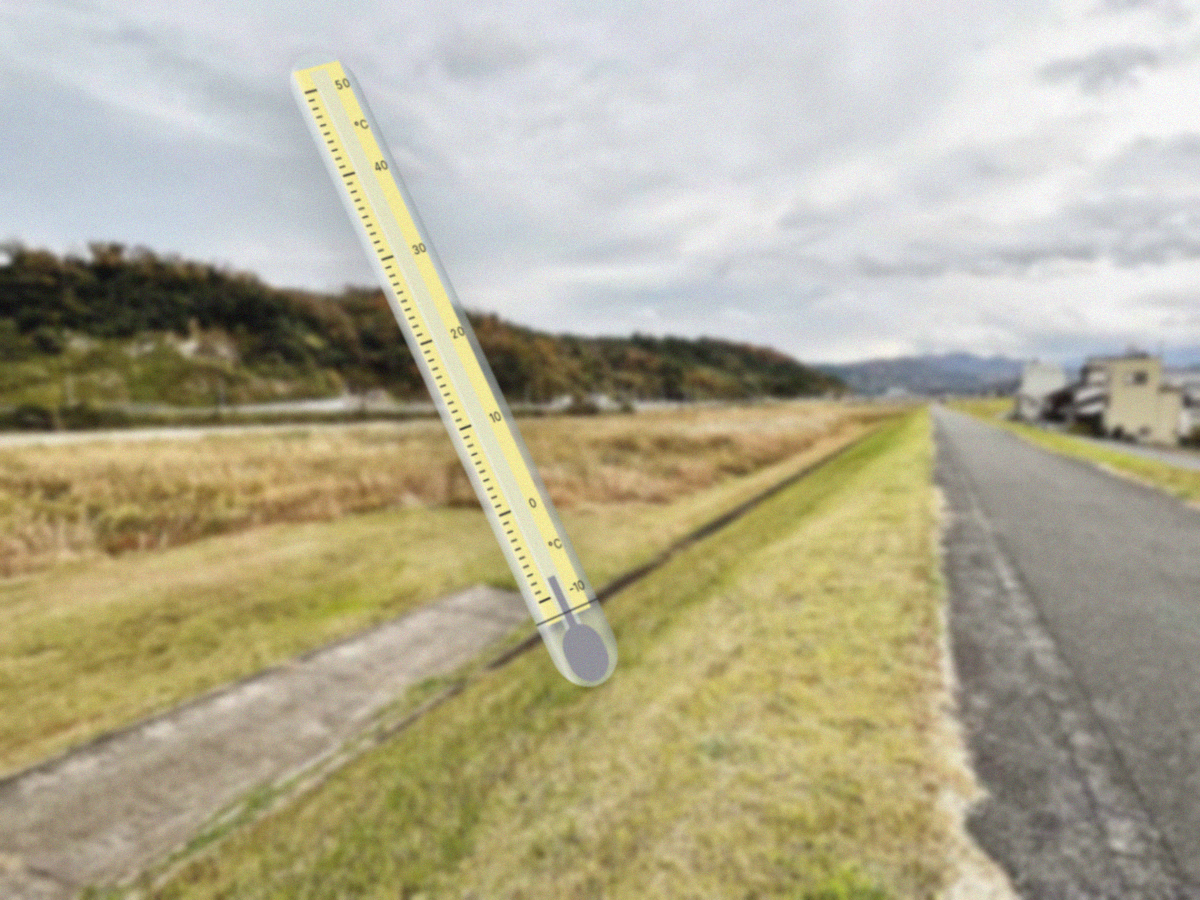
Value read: -8 (°C)
